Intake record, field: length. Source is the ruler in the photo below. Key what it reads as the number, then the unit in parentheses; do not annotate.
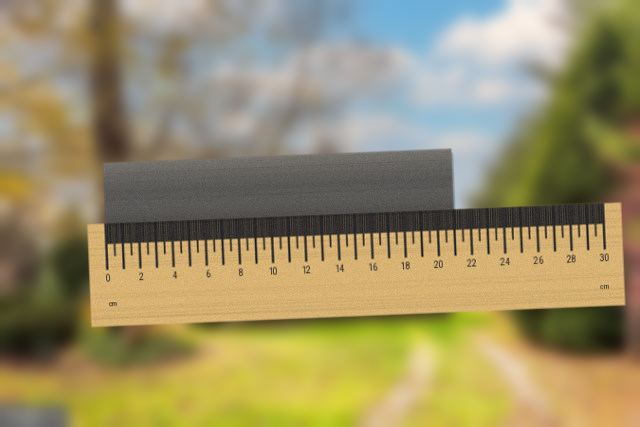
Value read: 21 (cm)
